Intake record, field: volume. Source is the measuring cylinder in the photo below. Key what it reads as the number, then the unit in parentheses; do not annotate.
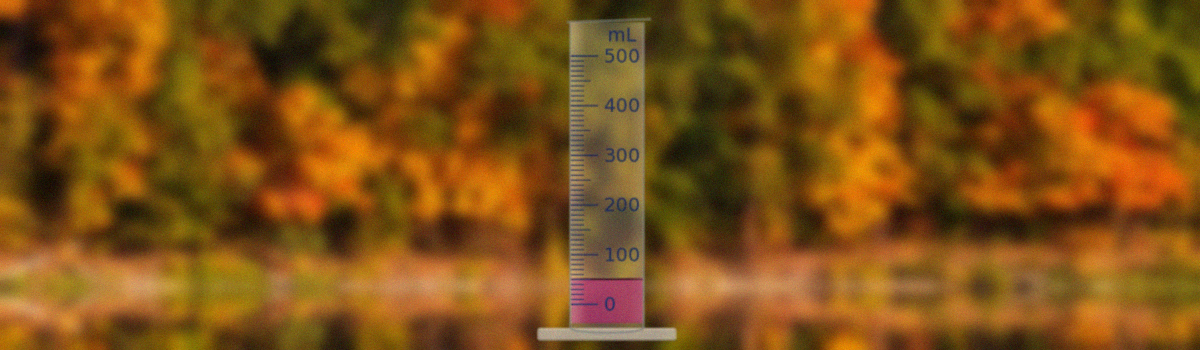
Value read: 50 (mL)
